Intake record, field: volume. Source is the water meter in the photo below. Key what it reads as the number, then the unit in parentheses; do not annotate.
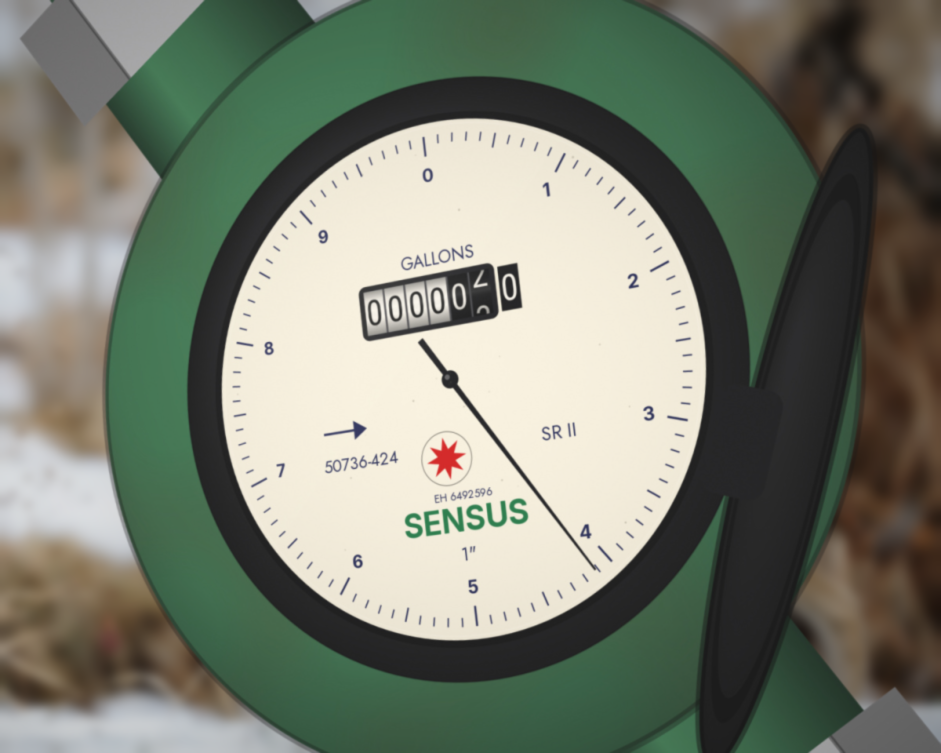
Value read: 24.1 (gal)
